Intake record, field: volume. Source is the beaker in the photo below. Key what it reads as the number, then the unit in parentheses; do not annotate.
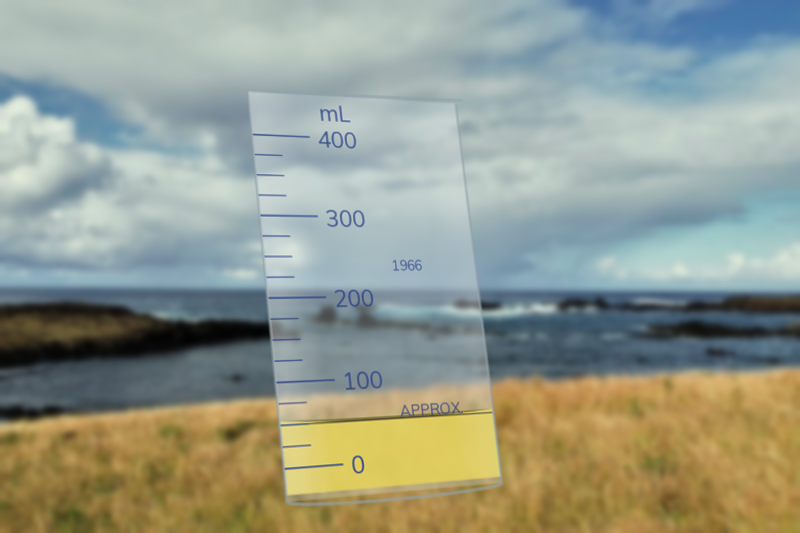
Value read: 50 (mL)
